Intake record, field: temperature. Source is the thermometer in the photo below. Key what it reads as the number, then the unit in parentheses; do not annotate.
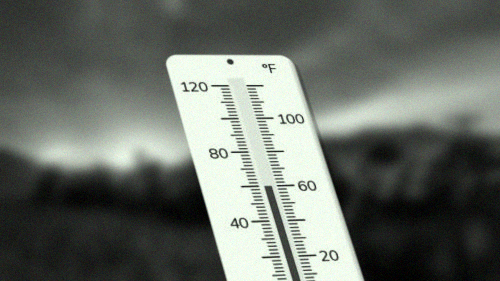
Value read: 60 (°F)
